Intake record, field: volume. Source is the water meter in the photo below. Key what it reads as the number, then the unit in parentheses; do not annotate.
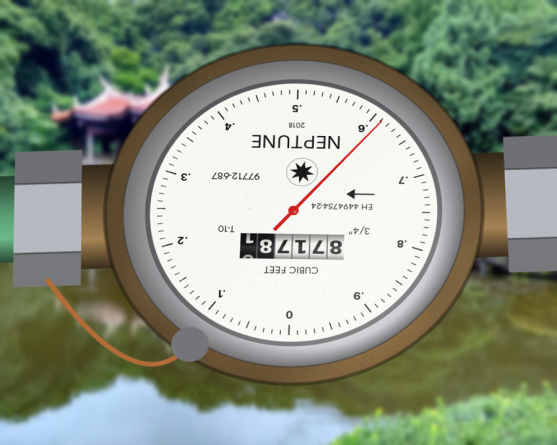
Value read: 871780.61 (ft³)
